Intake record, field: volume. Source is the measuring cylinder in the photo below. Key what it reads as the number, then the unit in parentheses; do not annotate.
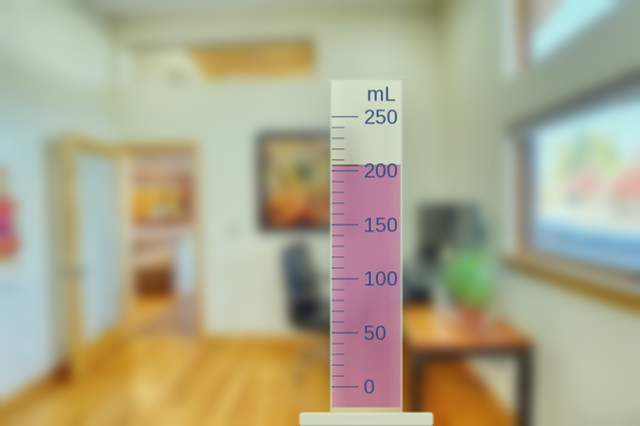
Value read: 205 (mL)
